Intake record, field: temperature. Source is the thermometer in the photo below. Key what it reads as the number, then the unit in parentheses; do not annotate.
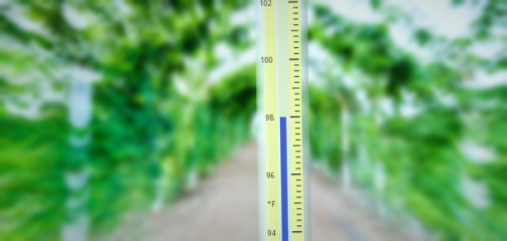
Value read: 98 (°F)
